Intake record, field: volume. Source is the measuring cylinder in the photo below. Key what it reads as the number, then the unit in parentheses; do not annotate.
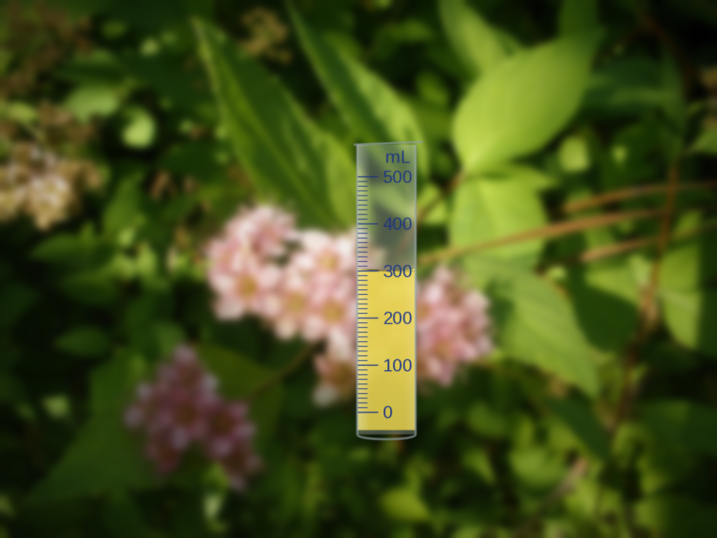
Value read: 300 (mL)
